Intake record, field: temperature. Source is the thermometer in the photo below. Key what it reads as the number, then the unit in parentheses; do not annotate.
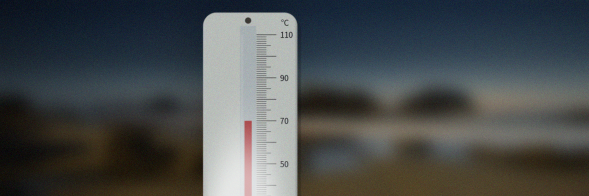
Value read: 70 (°C)
